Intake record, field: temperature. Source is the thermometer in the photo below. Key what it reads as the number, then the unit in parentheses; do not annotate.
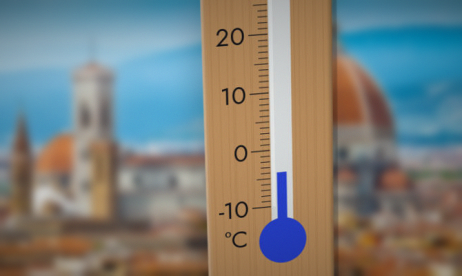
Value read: -4 (°C)
